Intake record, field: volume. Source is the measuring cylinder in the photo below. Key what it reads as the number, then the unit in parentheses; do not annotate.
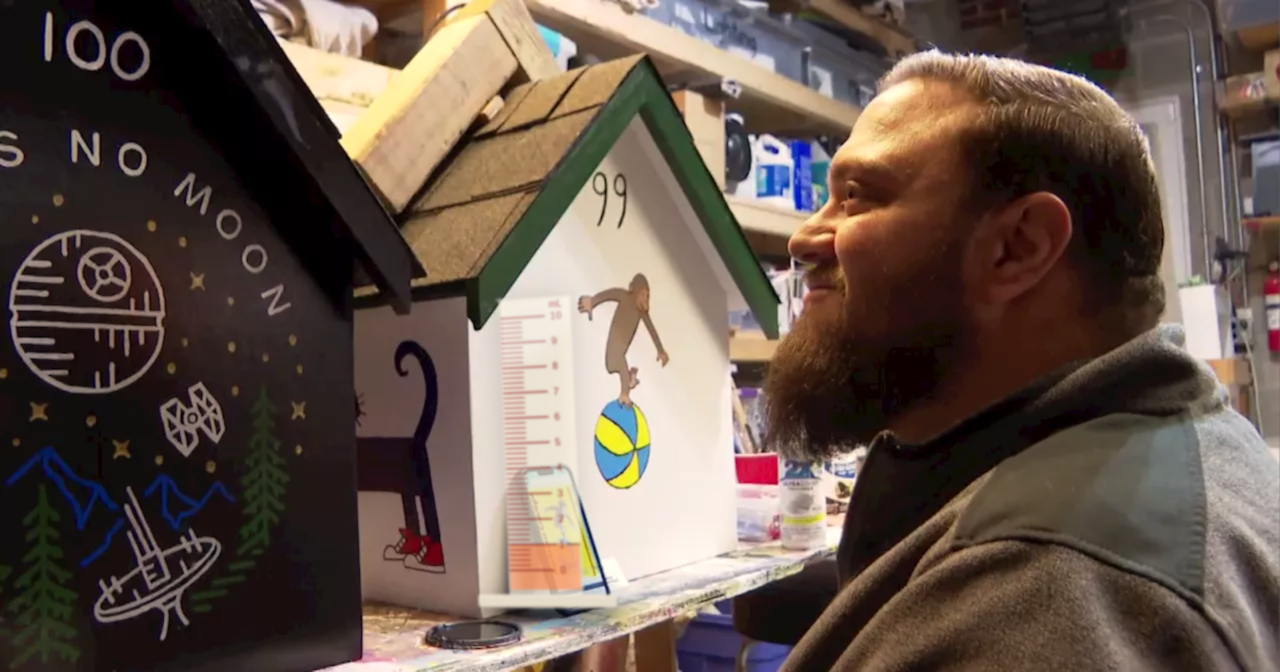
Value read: 1 (mL)
